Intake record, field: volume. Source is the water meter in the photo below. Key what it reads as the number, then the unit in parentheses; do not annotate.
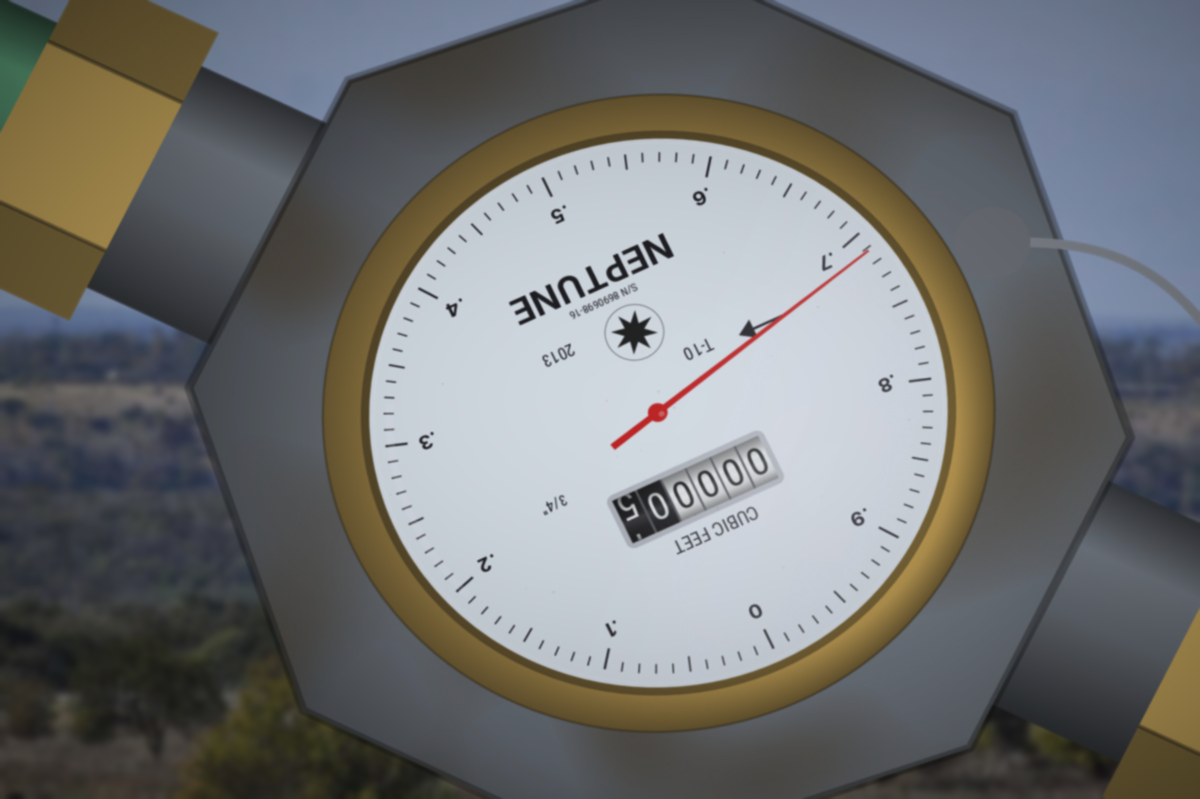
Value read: 4.71 (ft³)
